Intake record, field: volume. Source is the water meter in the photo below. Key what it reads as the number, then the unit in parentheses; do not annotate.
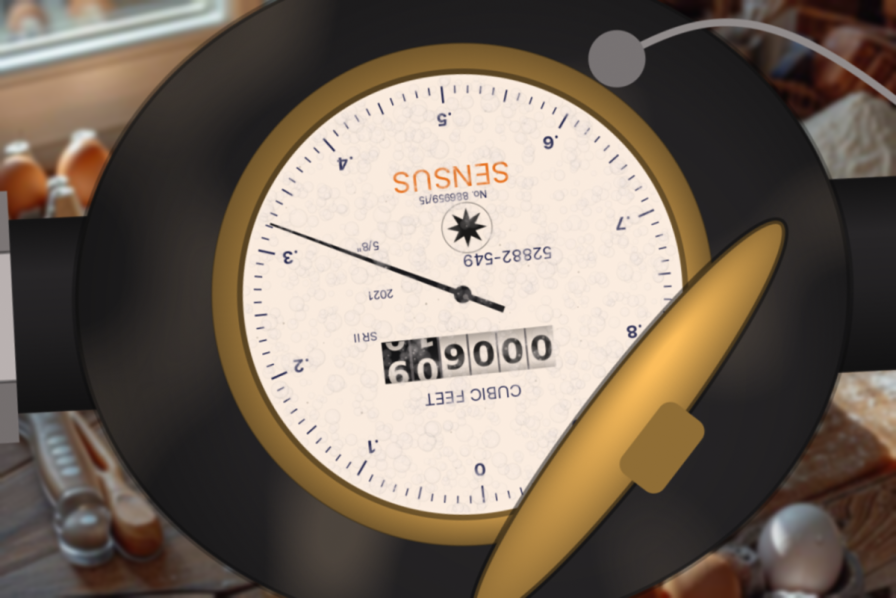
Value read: 609.32 (ft³)
